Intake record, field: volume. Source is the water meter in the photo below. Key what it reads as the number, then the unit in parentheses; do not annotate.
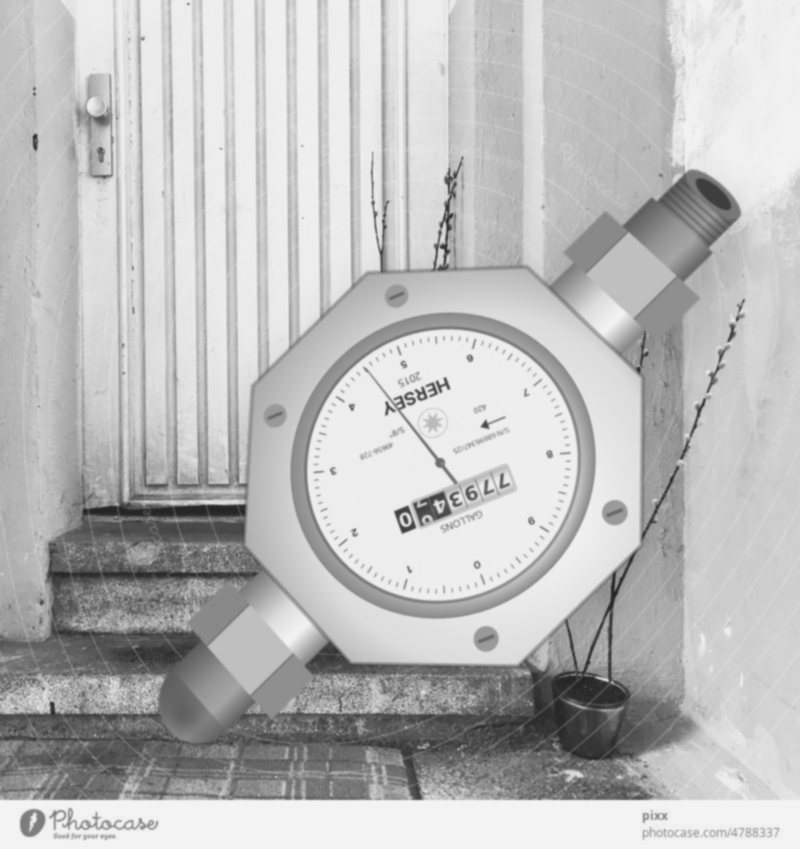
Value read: 7793464.5 (gal)
